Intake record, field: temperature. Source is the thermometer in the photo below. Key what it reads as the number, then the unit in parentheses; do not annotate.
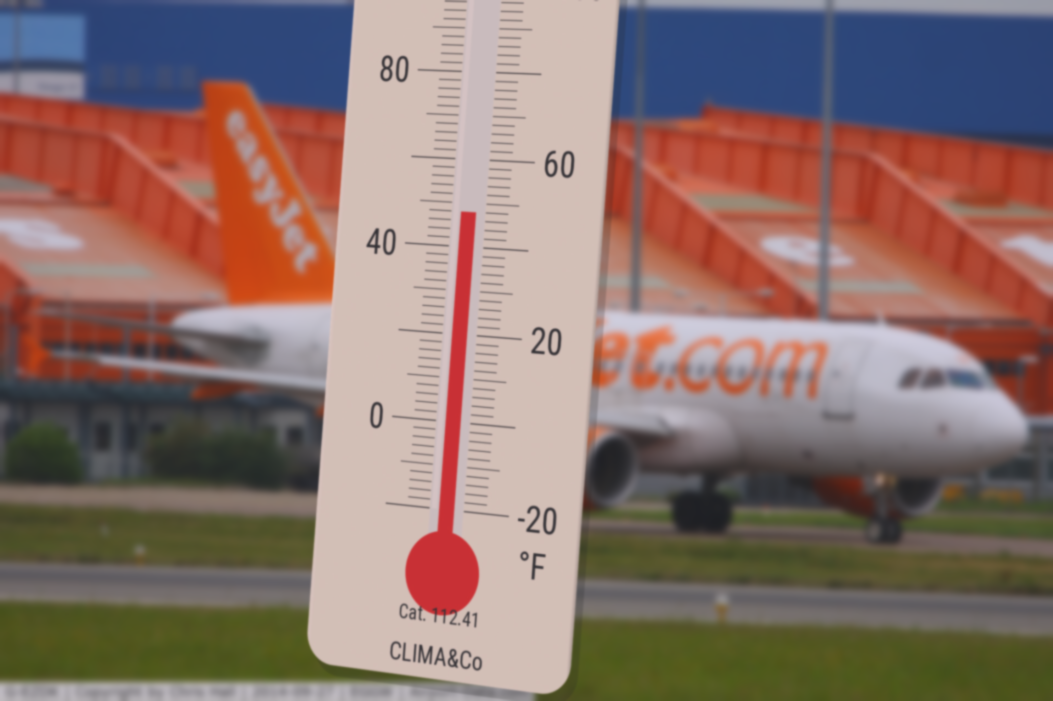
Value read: 48 (°F)
